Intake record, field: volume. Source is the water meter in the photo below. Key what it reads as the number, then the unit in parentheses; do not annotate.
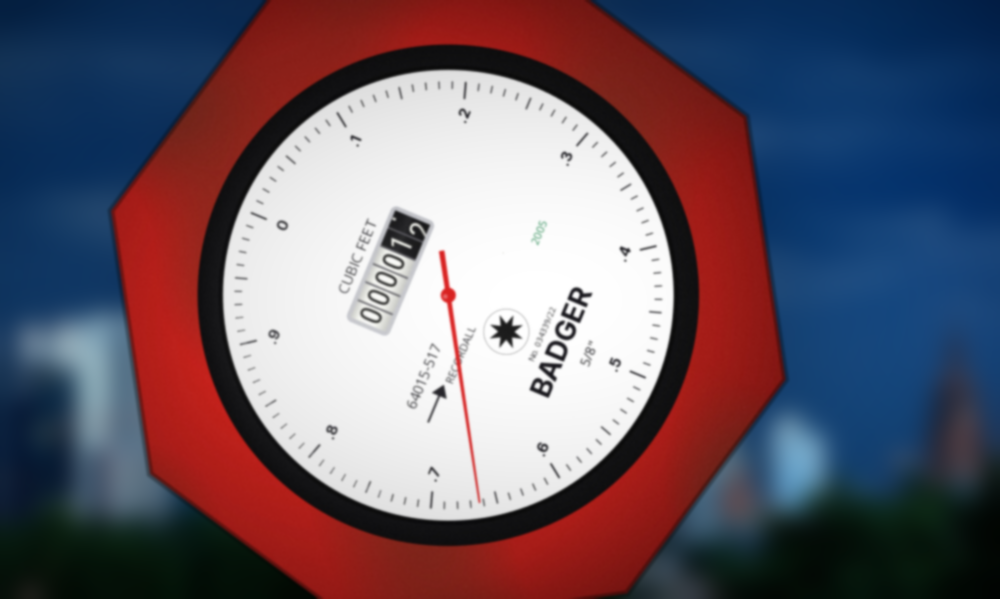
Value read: 11.66 (ft³)
